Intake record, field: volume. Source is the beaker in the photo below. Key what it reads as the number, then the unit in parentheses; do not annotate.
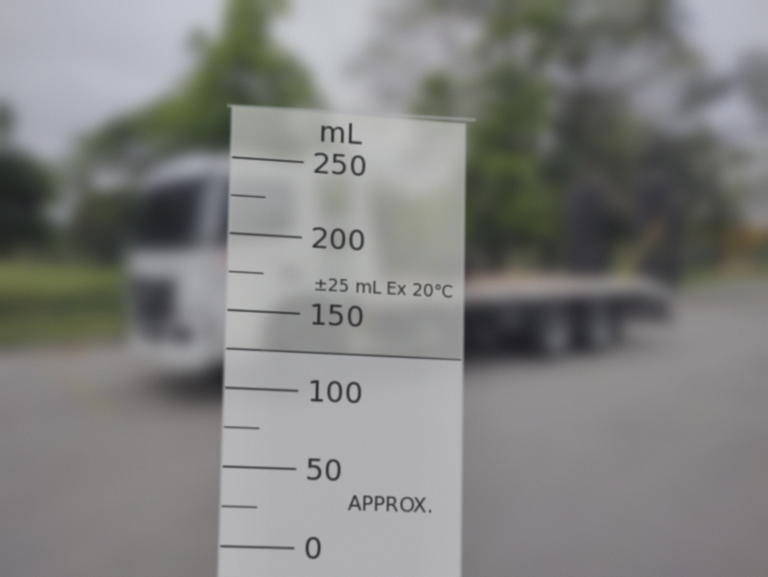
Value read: 125 (mL)
